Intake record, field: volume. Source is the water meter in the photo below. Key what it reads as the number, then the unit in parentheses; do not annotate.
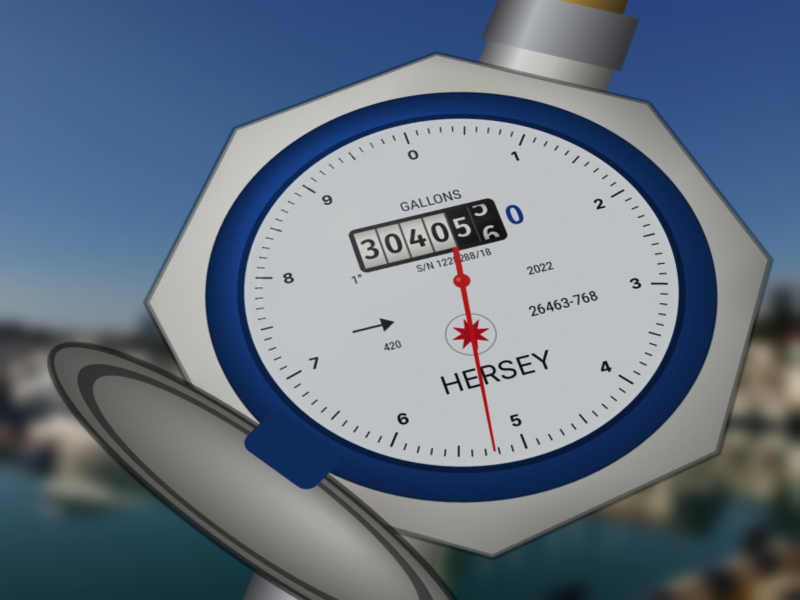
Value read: 3040555.2 (gal)
